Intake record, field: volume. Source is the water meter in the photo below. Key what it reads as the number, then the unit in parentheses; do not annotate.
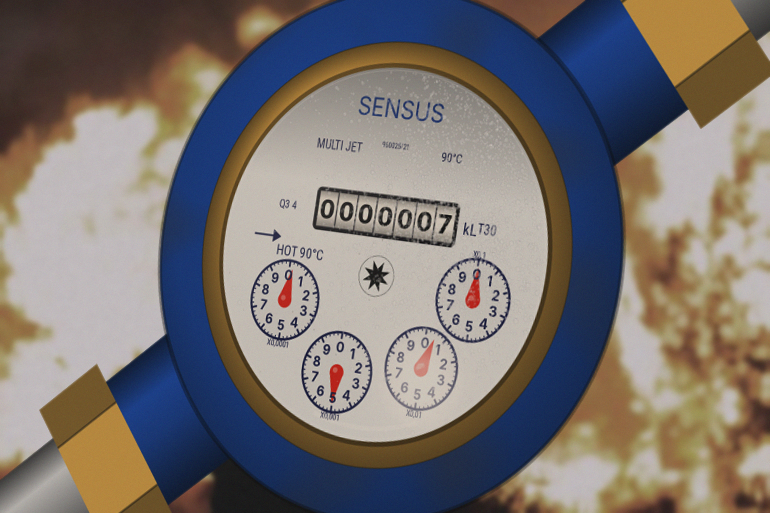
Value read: 7.0050 (kL)
